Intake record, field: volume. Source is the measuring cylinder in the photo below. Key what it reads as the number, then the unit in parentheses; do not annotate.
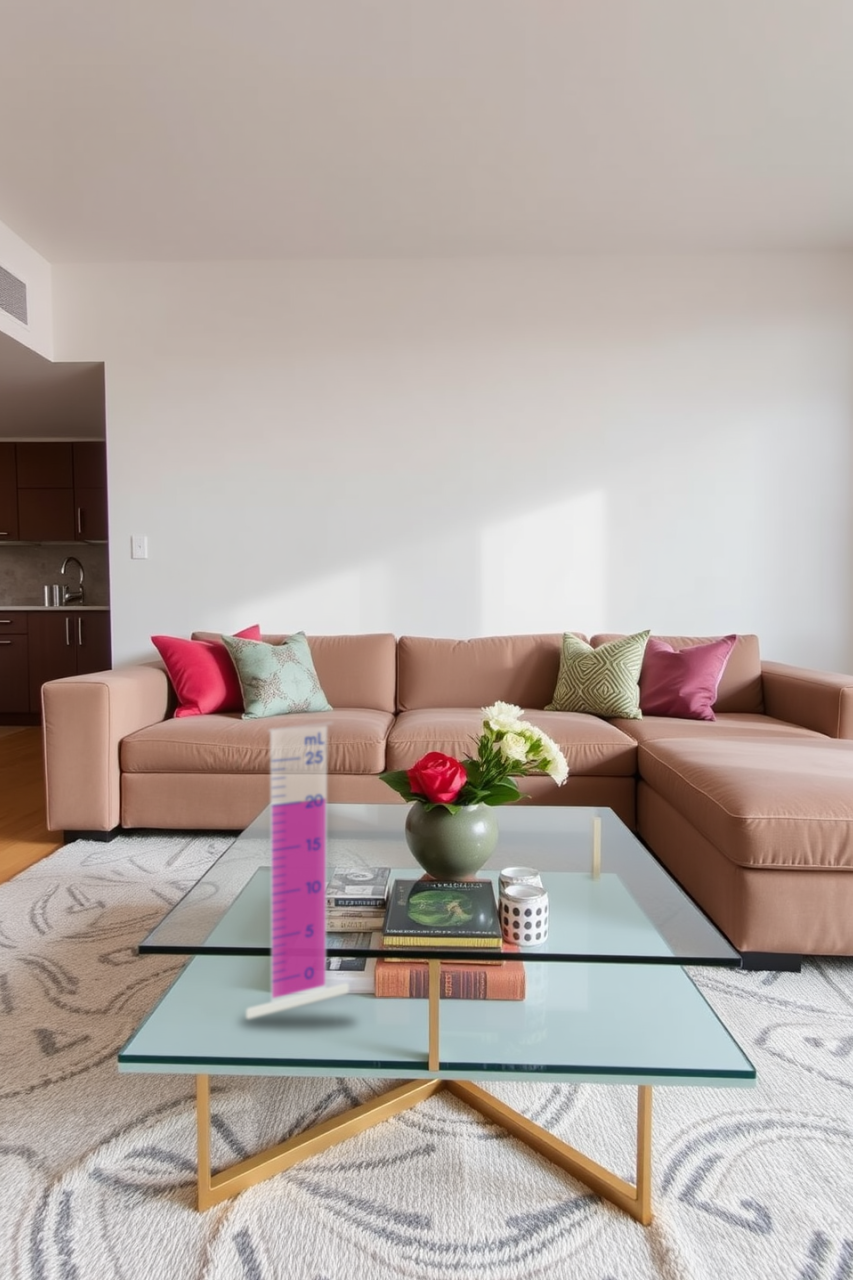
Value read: 20 (mL)
